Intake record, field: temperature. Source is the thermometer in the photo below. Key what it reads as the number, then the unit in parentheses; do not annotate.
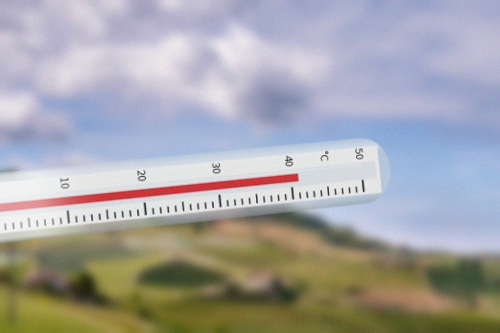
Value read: 41 (°C)
